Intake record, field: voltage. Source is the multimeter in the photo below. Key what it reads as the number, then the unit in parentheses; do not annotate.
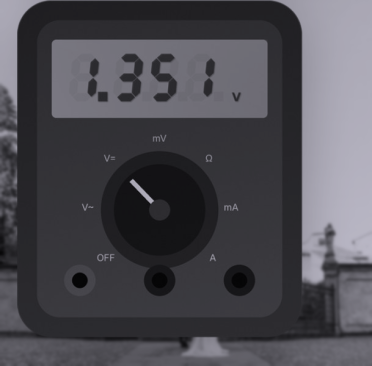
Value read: 1.351 (V)
